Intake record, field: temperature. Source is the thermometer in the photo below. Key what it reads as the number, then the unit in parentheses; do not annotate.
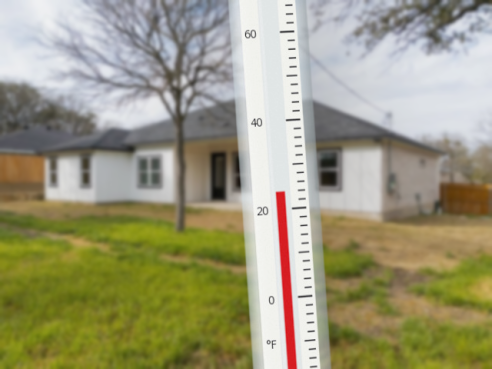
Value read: 24 (°F)
